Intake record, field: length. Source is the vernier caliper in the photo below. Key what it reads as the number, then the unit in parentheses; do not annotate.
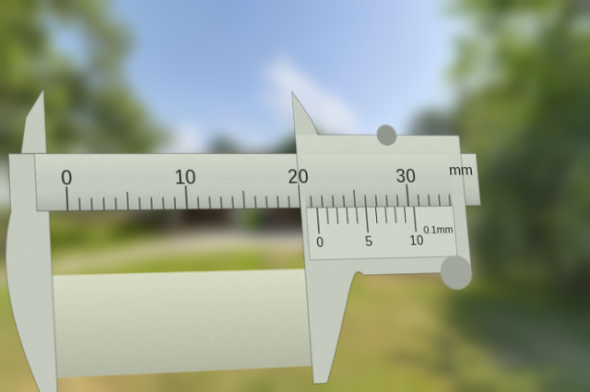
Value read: 21.5 (mm)
